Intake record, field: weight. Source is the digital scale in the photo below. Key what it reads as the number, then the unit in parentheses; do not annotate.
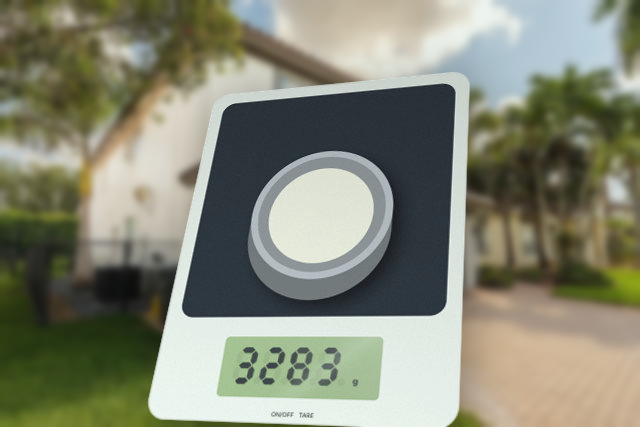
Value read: 3283 (g)
